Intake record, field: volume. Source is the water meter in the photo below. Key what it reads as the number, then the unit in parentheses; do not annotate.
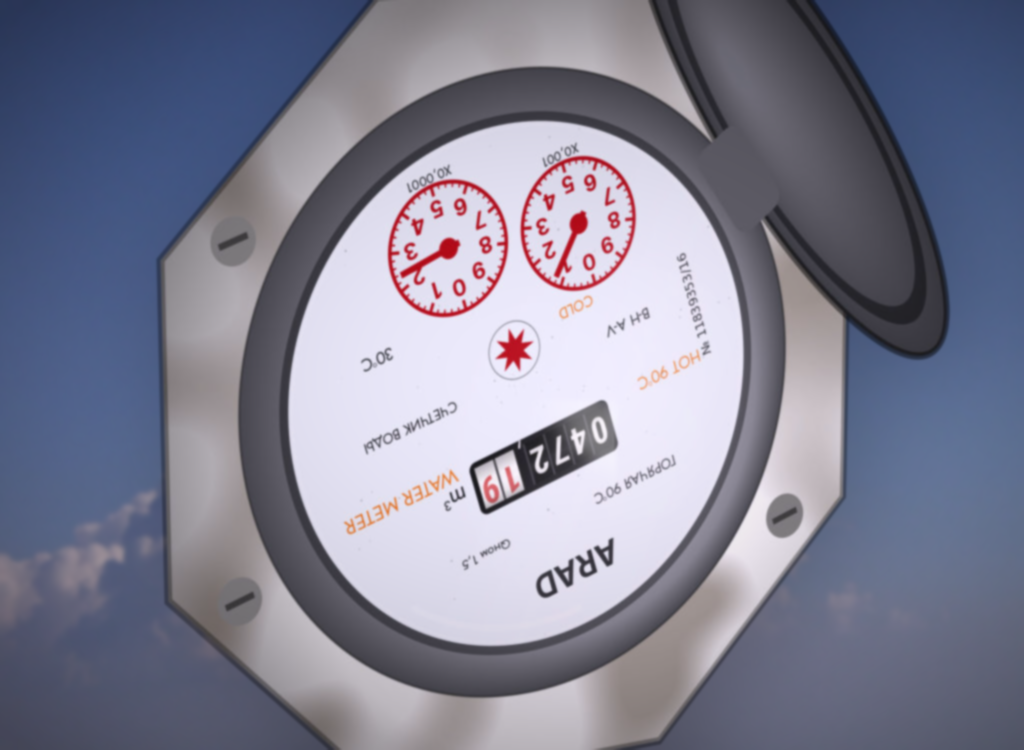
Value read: 472.1912 (m³)
